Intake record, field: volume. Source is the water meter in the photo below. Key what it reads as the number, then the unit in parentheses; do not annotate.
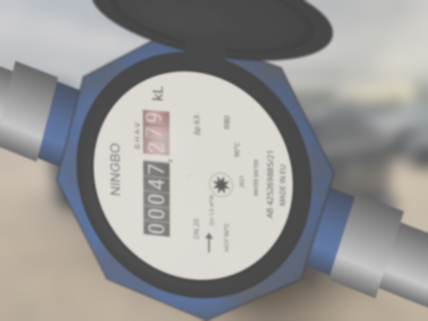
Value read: 47.279 (kL)
